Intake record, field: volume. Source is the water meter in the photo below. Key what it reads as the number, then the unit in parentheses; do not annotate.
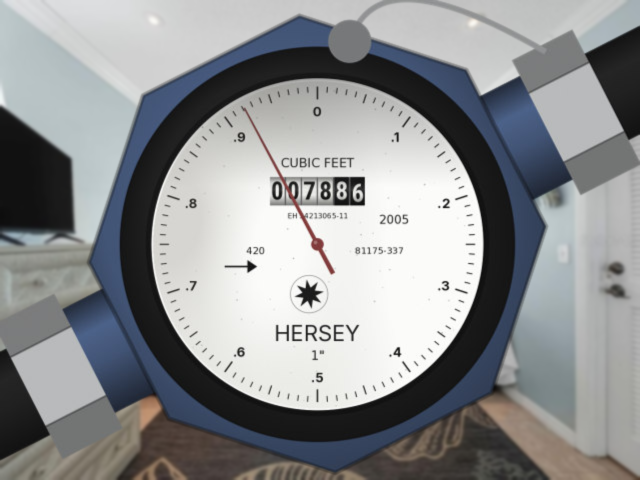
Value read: 7885.92 (ft³)
